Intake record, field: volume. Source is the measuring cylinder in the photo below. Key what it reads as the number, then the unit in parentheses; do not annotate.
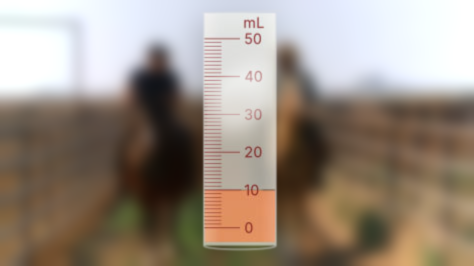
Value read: 10 (mL)
